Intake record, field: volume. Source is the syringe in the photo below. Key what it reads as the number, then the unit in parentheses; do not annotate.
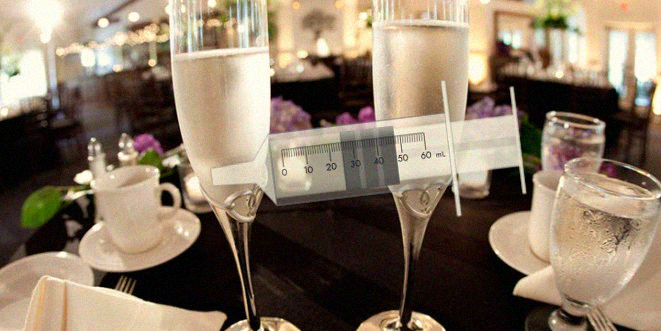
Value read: 25 (mL)
